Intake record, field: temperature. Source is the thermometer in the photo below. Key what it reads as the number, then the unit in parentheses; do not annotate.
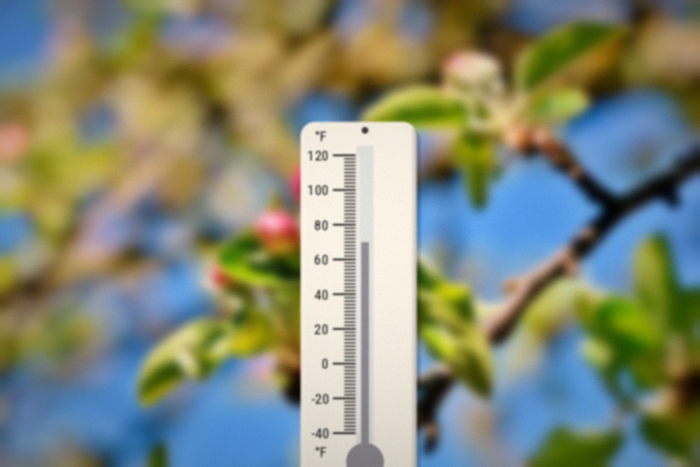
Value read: 70 (°F)
